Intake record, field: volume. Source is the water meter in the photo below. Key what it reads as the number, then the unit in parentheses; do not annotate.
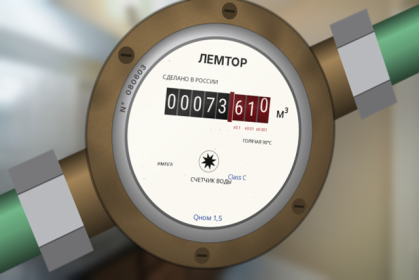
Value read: 73.610 (m³)
